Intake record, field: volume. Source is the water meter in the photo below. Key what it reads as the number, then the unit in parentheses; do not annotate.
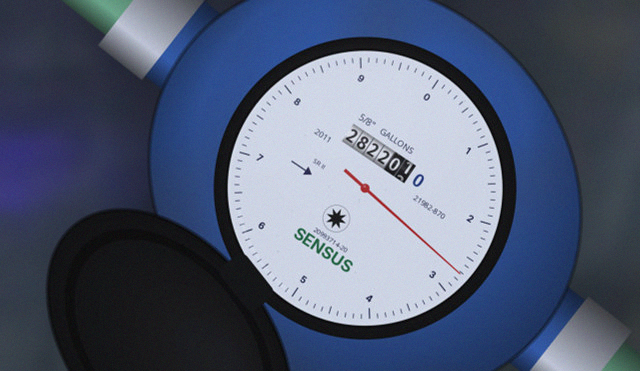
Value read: 2822012.7 (gal)
